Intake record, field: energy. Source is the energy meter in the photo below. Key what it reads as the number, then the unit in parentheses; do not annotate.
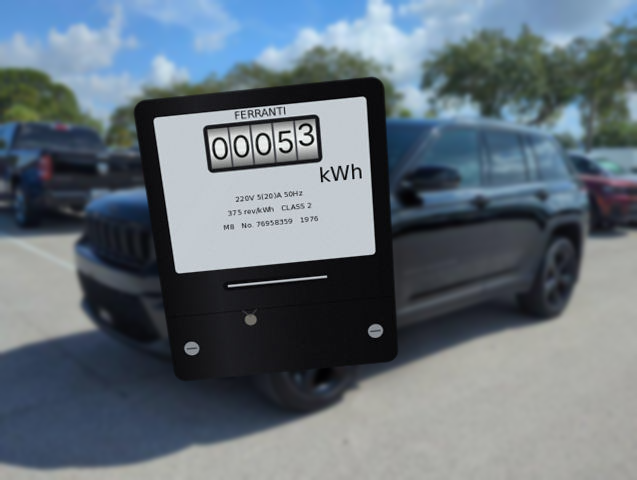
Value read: 53 (kWh)
